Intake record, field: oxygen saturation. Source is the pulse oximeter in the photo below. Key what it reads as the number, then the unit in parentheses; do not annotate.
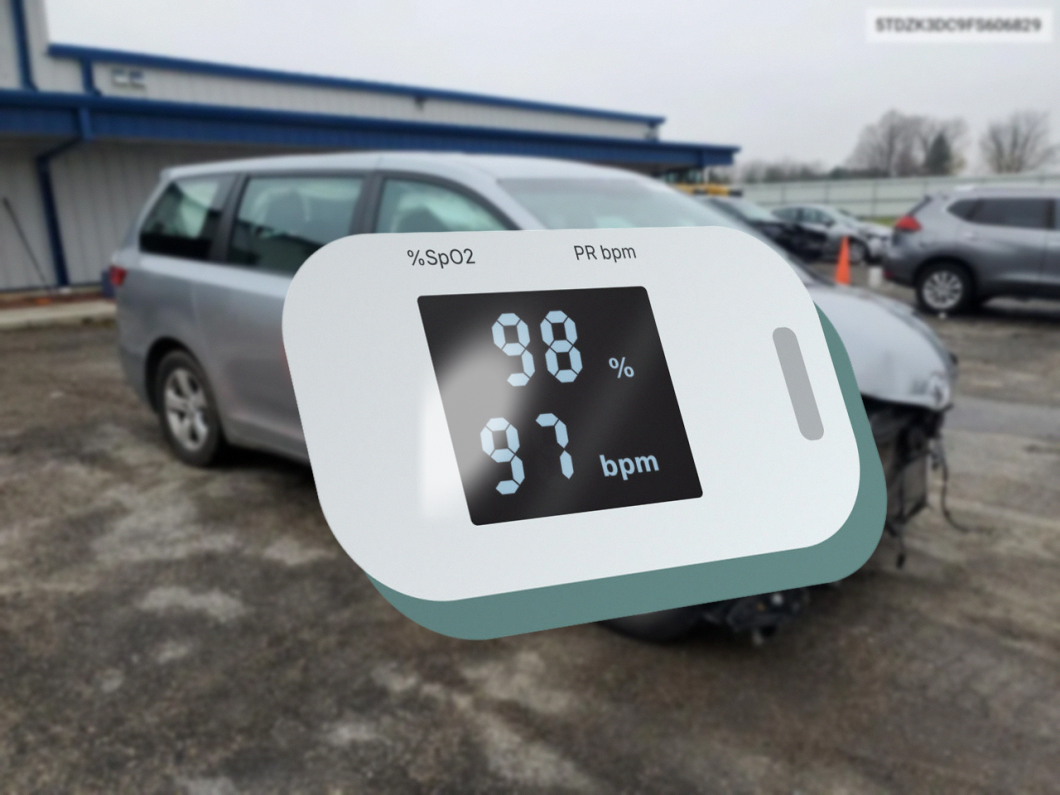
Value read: 98 (%)
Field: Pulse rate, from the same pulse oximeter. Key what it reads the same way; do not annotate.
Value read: 97 (bpm)
